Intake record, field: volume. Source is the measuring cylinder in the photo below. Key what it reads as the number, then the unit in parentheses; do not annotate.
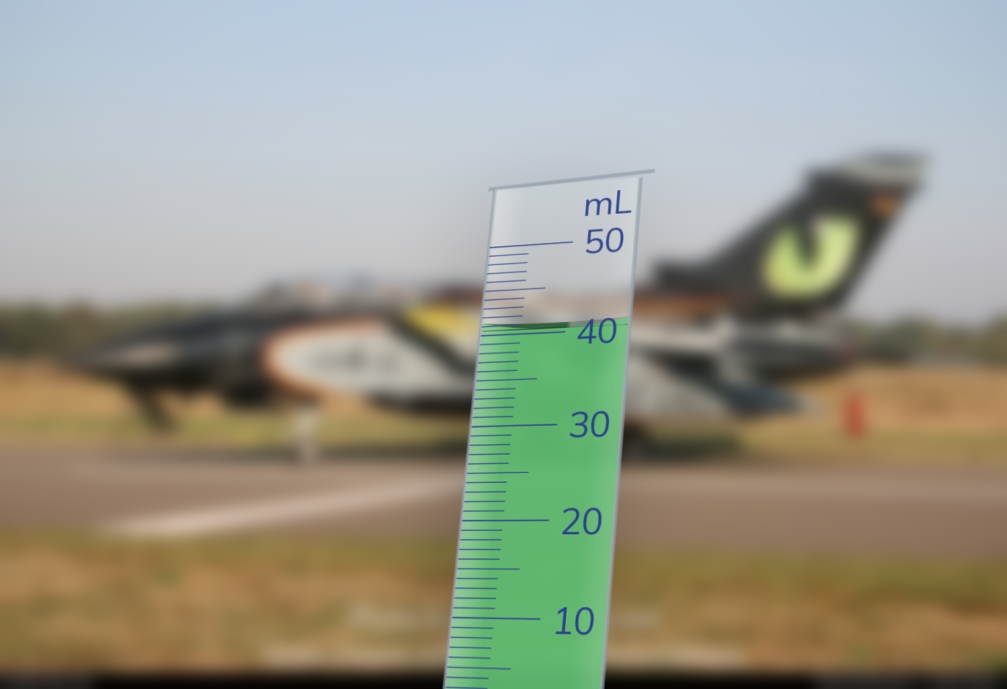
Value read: 40.5 (mL)
